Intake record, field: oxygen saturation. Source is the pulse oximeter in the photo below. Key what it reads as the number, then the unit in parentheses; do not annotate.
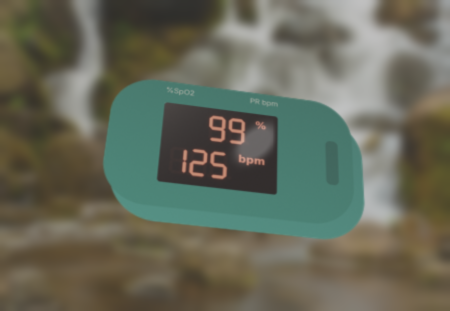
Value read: 99 (%)
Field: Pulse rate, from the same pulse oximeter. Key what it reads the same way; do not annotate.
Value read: 125 (bpm)
